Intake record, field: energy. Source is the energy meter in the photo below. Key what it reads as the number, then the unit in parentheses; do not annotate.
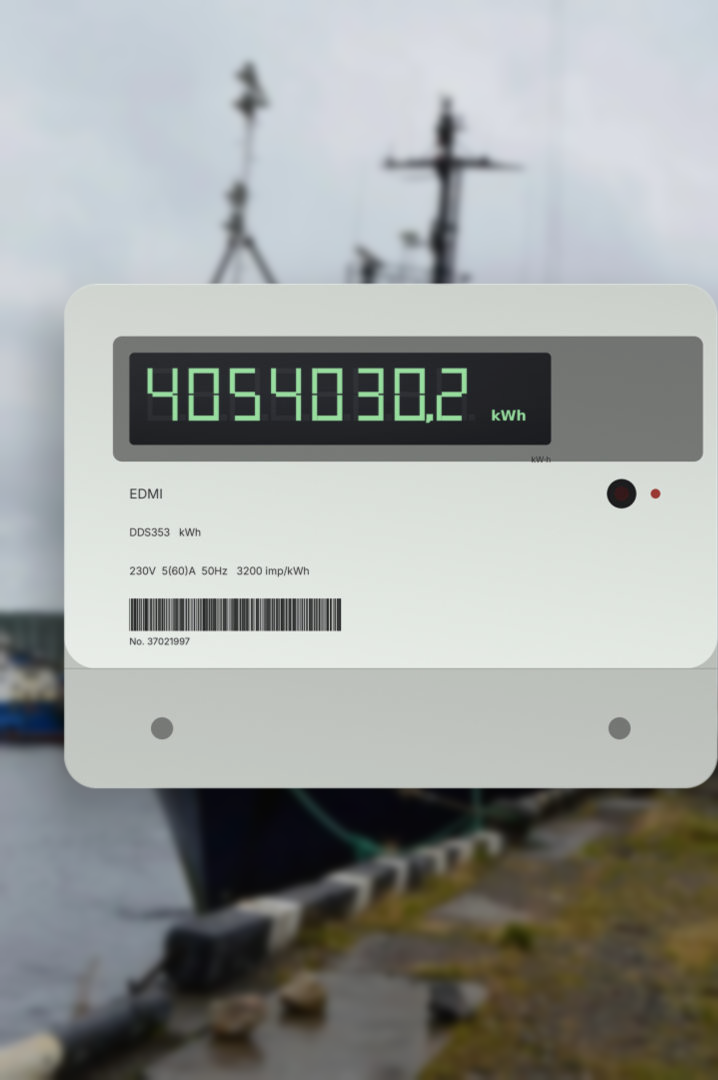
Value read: 4054030.2 (kWh)
